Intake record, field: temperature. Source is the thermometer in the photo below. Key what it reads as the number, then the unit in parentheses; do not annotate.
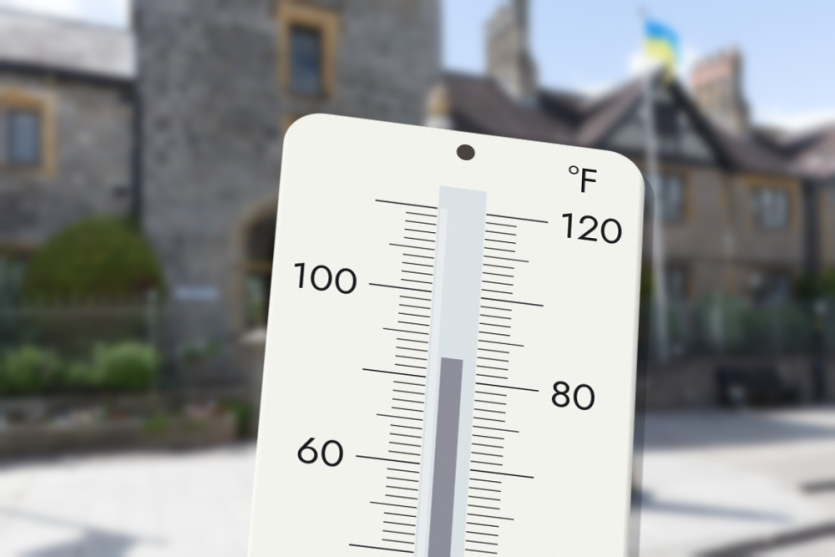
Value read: 85 (°F)
